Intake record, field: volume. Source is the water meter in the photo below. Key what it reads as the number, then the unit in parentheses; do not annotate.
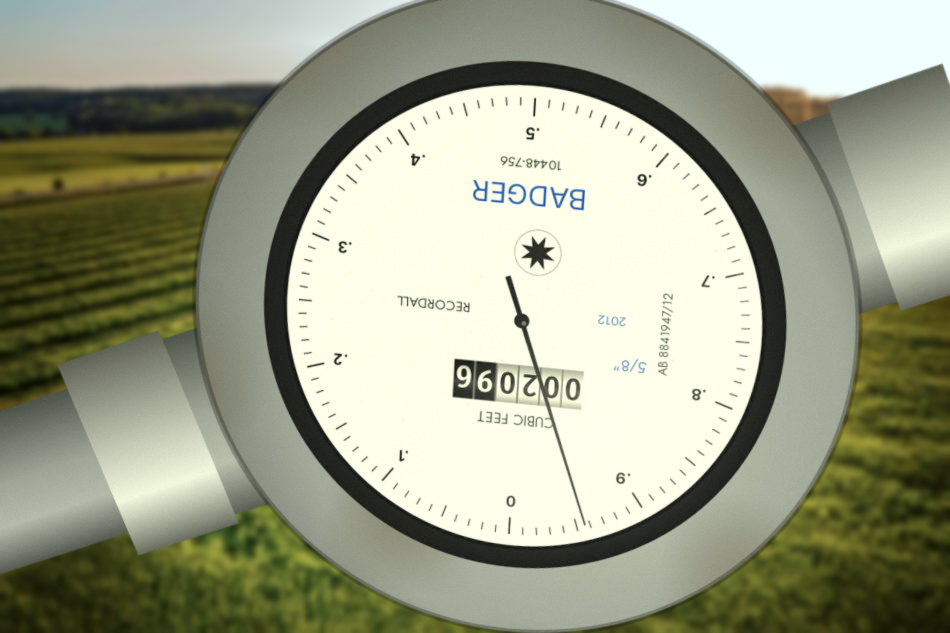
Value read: 2095.94 (ft³)
